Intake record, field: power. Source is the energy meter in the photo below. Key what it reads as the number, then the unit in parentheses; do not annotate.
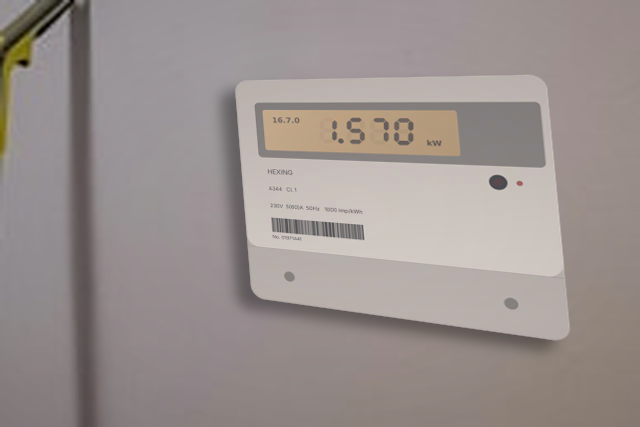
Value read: 1.570 (kW)
